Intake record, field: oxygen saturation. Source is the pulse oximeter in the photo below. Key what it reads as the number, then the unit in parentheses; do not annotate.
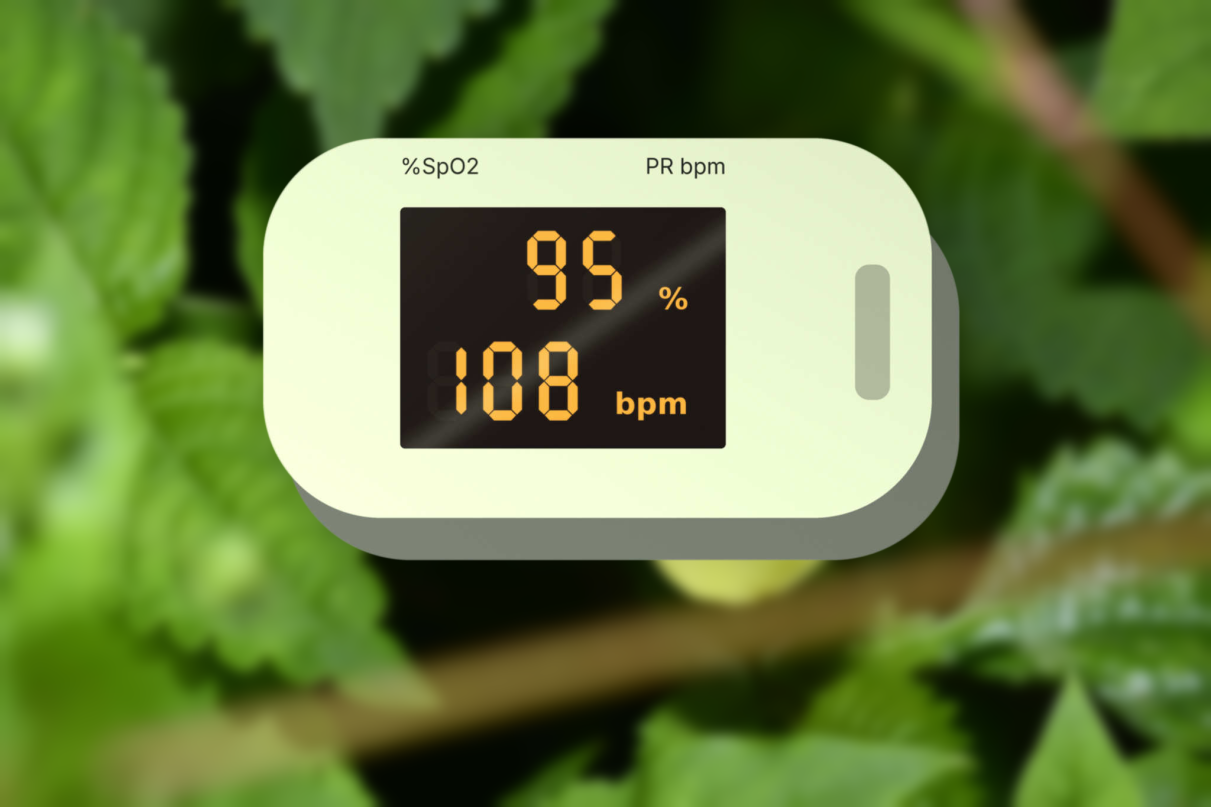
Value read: 95 (%)
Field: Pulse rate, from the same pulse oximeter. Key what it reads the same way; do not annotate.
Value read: 108 (bpm)
